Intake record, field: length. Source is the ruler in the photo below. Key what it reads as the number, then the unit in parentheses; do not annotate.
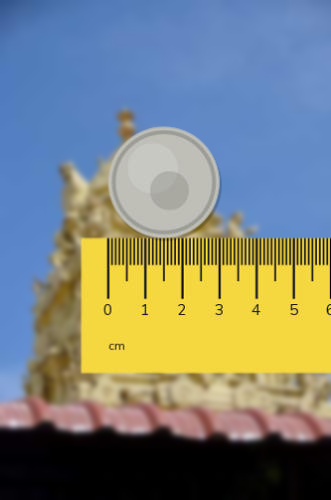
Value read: 3 (cm)
